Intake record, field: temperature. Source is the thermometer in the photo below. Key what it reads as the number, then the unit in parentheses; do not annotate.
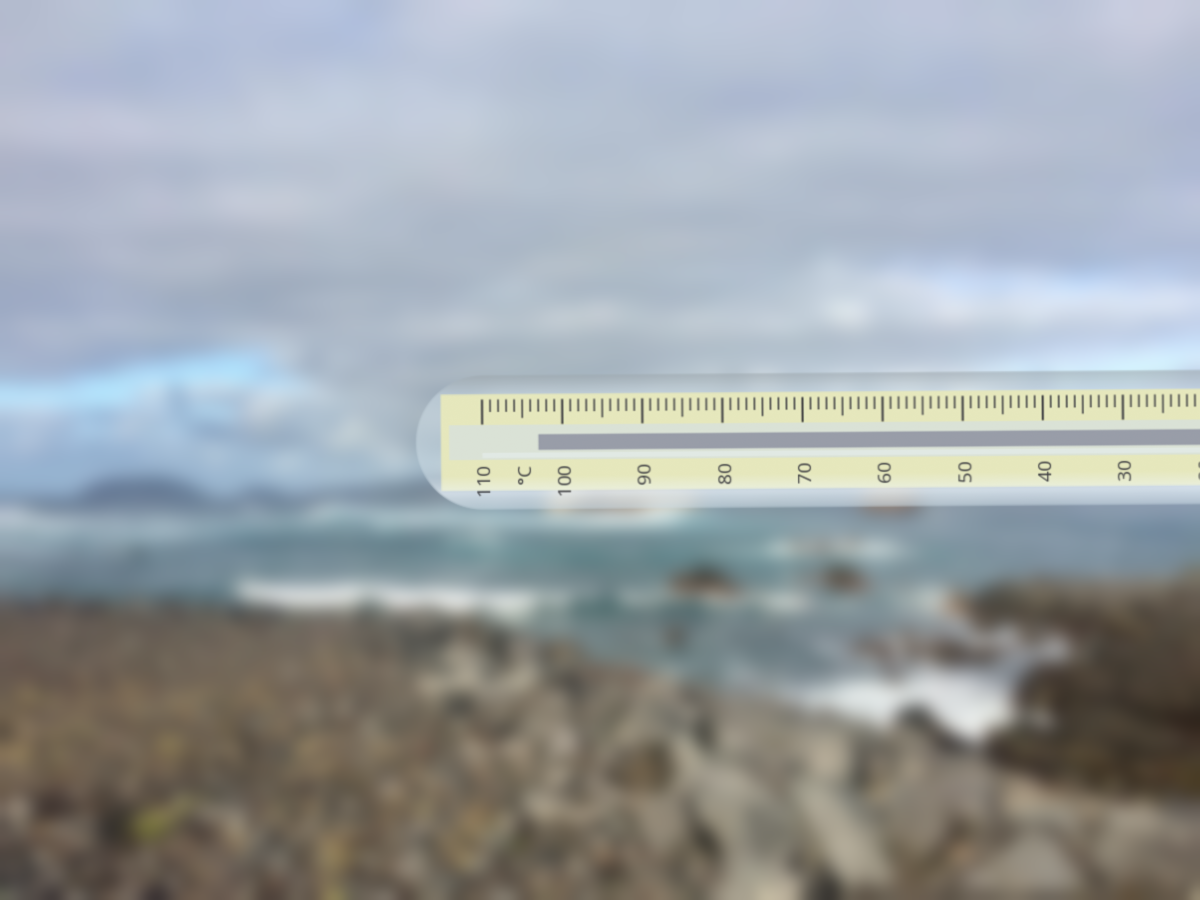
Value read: 103 (°C)
